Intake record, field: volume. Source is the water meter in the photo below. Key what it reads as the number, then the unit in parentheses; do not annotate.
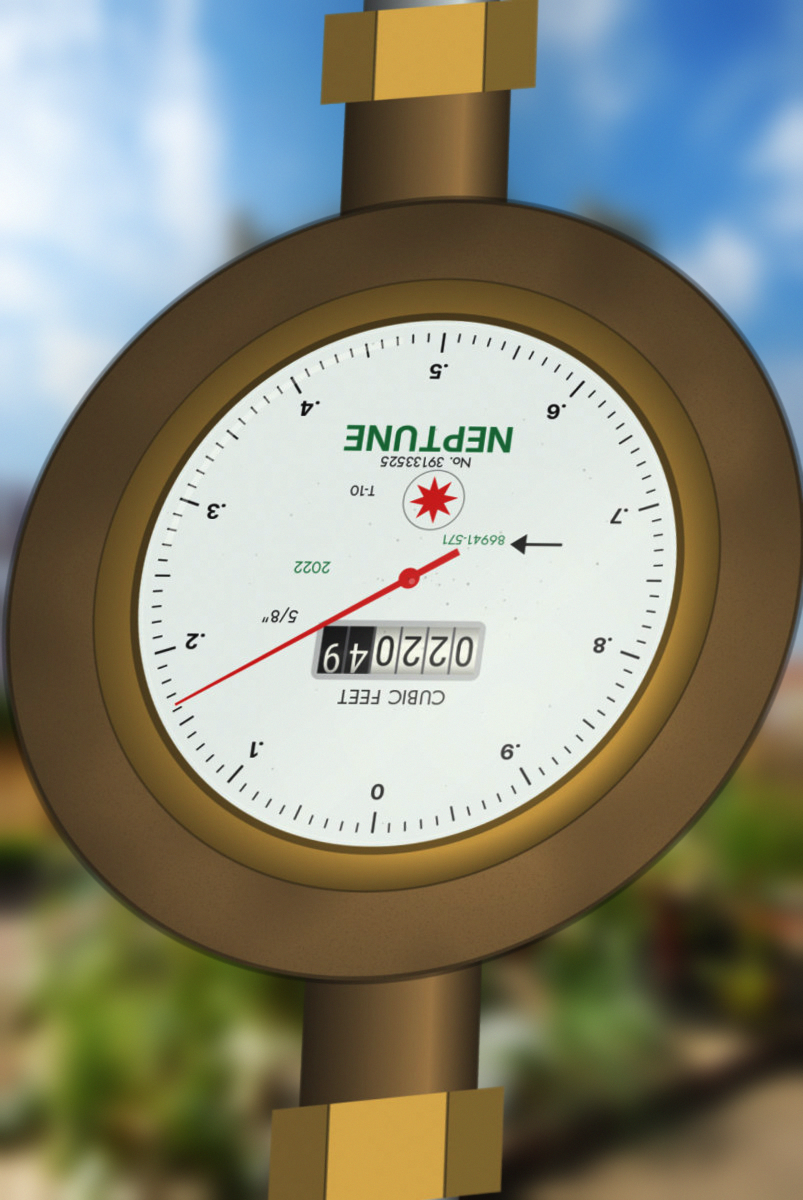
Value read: 22049.16 (ft³)
